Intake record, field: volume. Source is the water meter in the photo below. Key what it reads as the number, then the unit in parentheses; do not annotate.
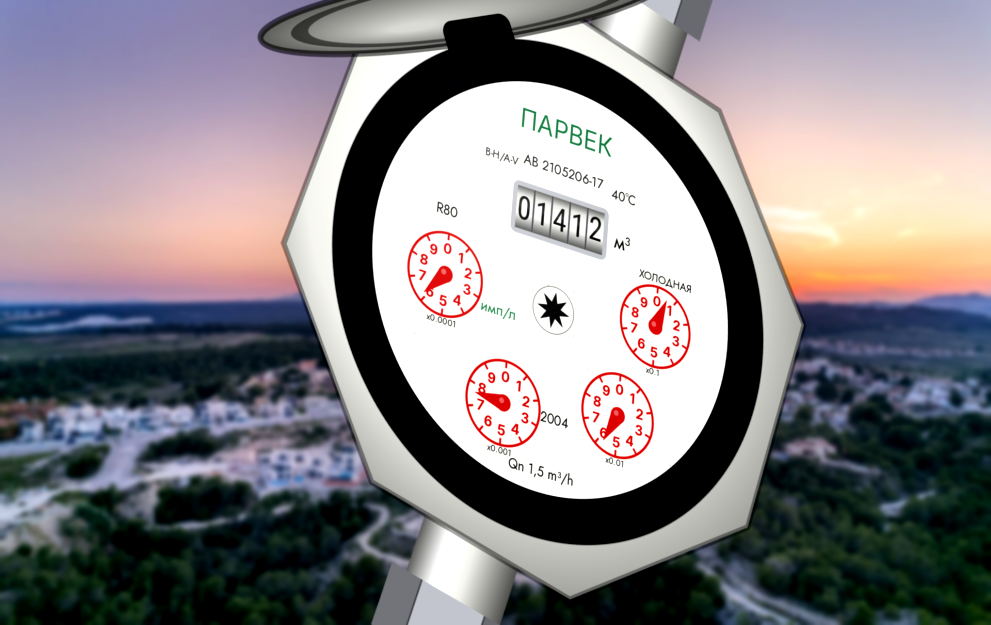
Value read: 1412.0576 (m³)
